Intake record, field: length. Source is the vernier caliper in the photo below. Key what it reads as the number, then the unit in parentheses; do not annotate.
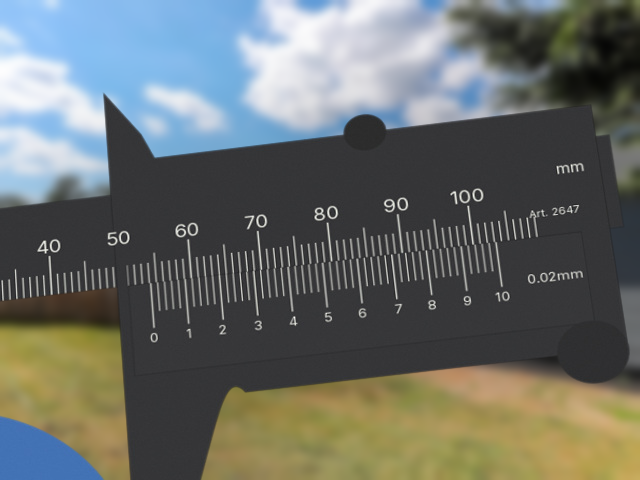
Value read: 54.2 (mm)
